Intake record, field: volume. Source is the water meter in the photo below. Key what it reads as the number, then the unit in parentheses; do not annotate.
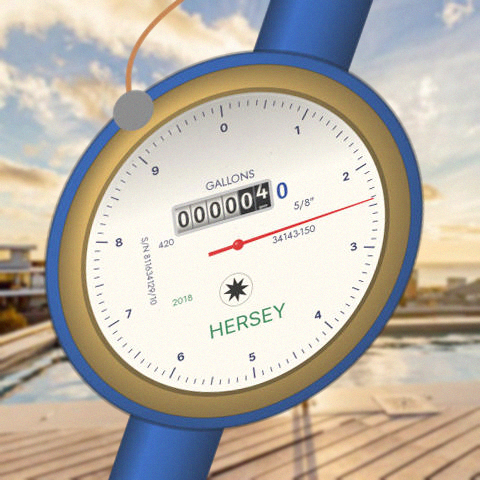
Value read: 42.4 (gal)
